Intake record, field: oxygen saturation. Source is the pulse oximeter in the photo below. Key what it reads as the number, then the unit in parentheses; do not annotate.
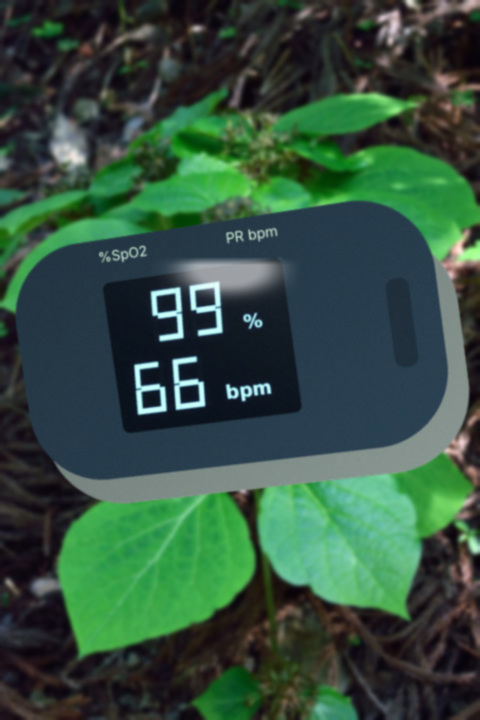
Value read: 99 (%)
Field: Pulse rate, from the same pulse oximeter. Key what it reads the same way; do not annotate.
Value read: 66 (bpm)
